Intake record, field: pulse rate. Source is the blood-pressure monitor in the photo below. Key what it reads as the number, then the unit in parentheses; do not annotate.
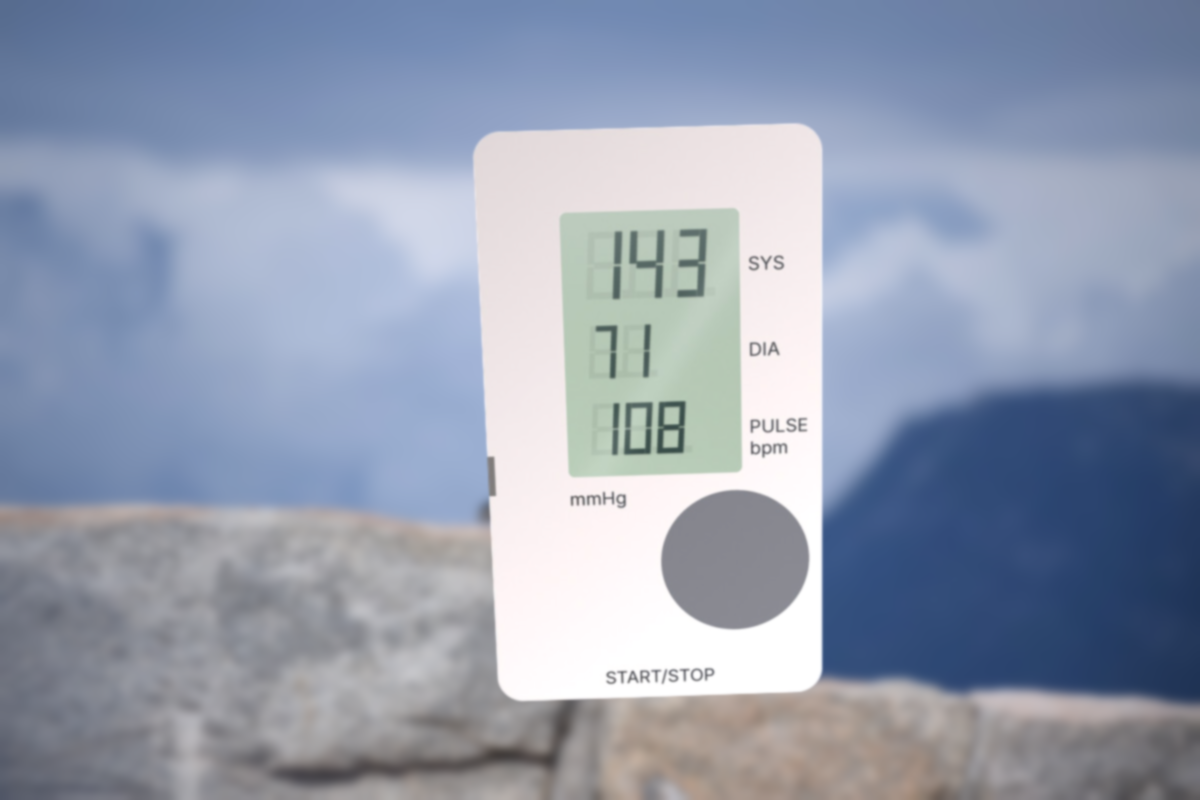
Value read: 108 (bpm)
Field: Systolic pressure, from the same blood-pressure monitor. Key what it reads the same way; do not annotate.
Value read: 143 (mmHg)
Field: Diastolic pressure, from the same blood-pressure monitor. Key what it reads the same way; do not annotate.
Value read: 71 (mmHg)
